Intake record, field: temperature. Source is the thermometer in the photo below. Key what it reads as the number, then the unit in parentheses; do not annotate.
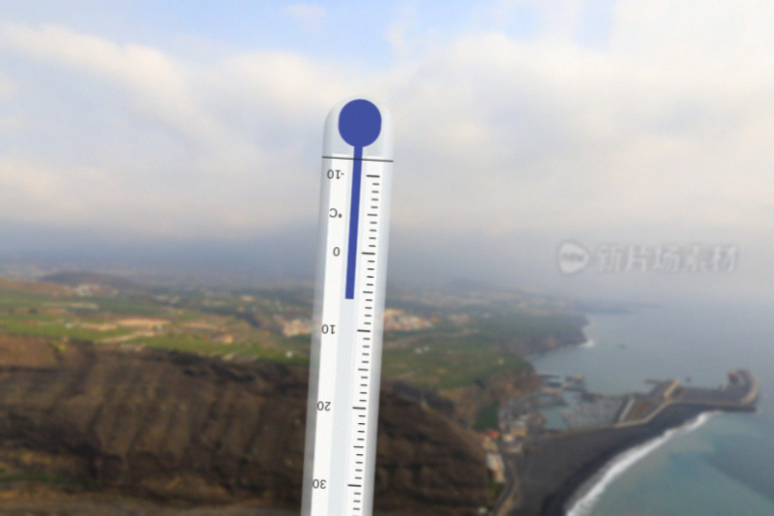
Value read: 6 (°C)
